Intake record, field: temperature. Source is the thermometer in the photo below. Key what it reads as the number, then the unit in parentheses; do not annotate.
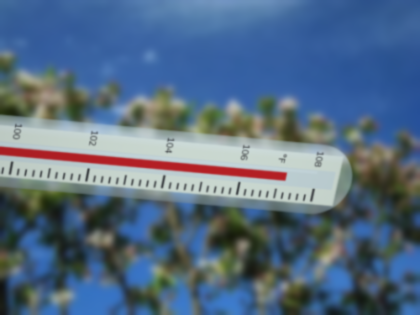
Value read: 107.2 (°F)
